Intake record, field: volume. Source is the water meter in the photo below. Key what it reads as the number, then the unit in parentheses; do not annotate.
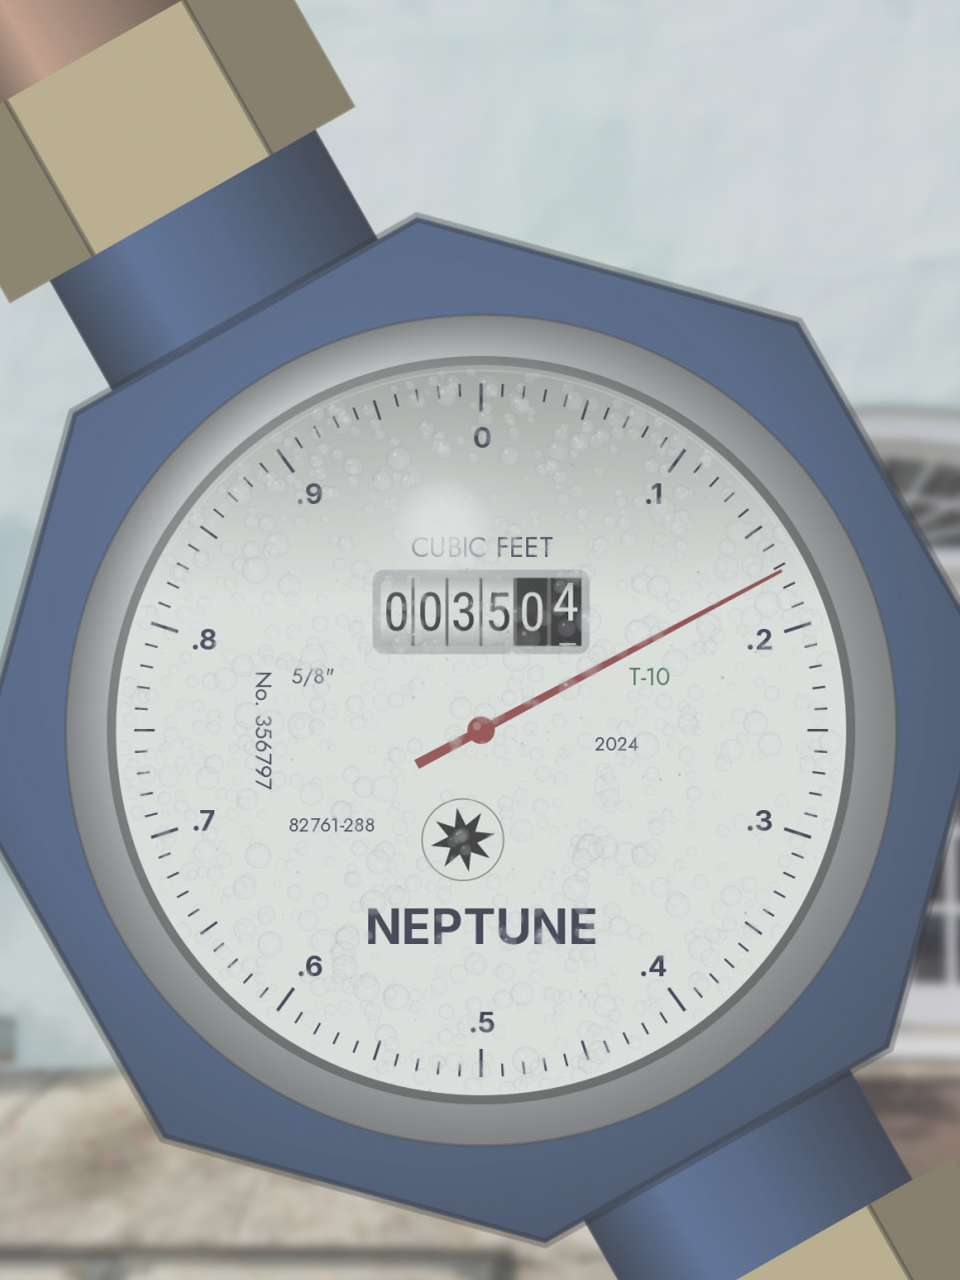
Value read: 3504.17 (ft³)
